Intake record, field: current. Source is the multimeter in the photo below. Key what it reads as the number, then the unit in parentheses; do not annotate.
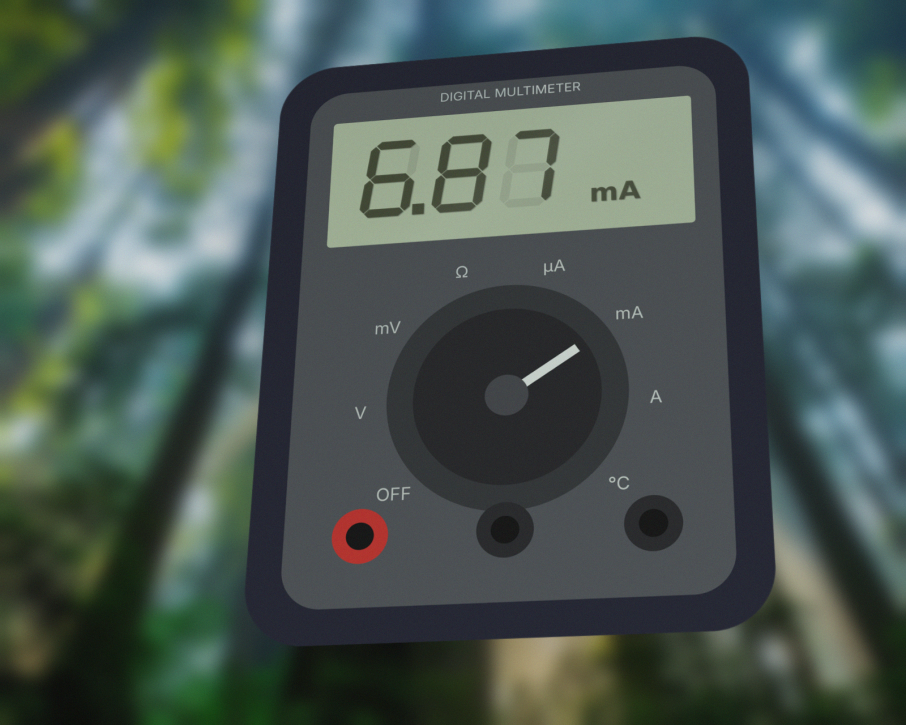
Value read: 6.87 (mA)
